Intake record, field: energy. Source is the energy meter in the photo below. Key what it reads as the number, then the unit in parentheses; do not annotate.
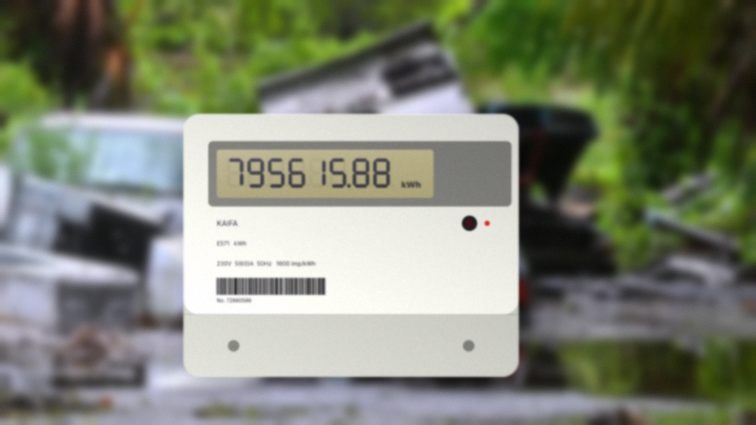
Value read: 795615.88 (kWh)
